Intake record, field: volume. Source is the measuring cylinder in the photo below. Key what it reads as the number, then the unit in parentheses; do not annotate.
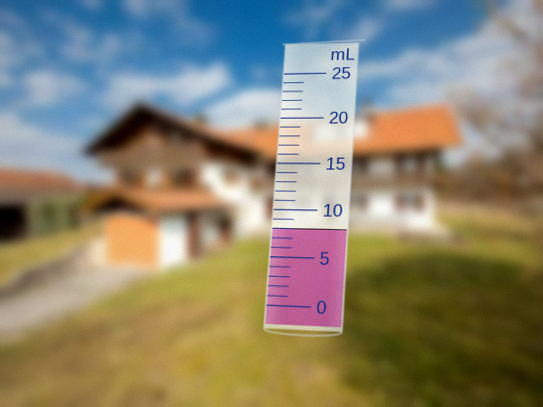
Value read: 8 (mL)
